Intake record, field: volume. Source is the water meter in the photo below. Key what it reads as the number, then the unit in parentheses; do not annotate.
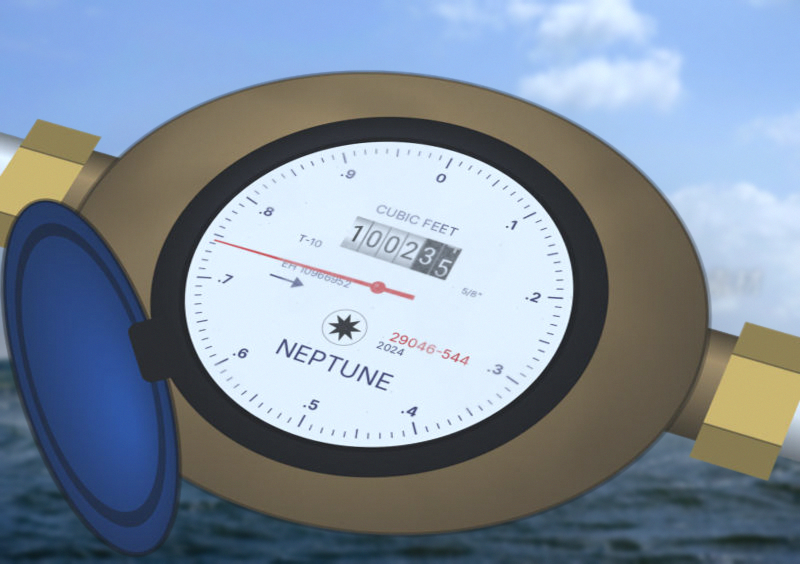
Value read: 100234.74 (ft³)
